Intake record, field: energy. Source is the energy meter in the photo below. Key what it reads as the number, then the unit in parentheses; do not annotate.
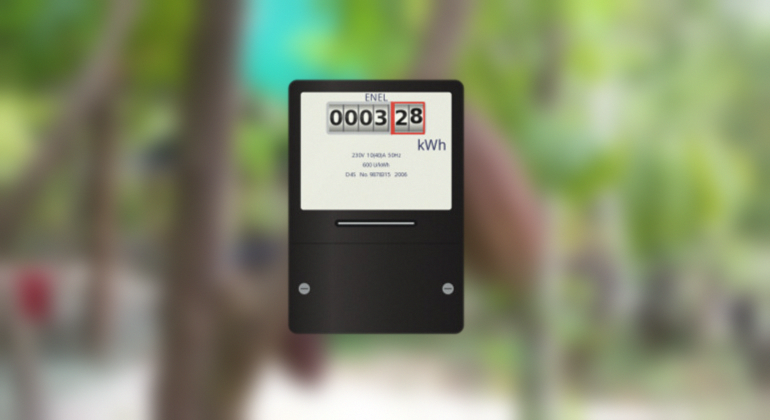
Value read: 3.28 (kWh)
